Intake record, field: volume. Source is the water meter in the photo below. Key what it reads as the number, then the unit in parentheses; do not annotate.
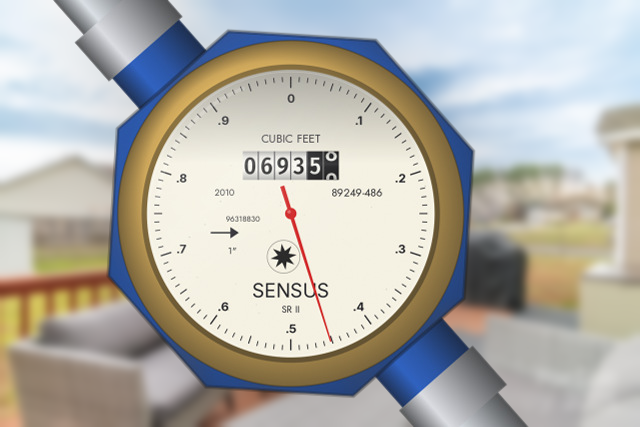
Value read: 69358.45 (ft³)
